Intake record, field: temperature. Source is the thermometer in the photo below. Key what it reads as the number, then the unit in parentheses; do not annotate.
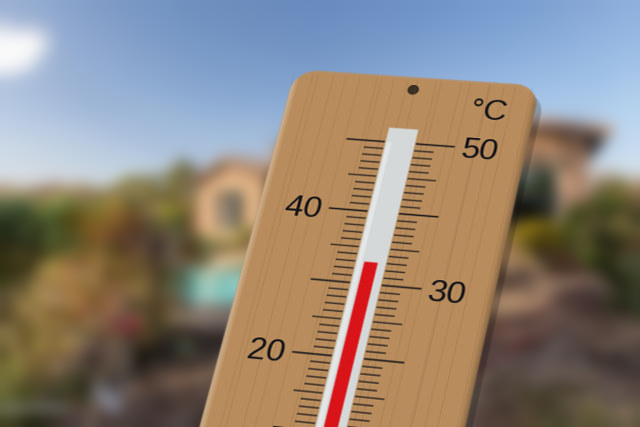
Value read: 33 (°C)
